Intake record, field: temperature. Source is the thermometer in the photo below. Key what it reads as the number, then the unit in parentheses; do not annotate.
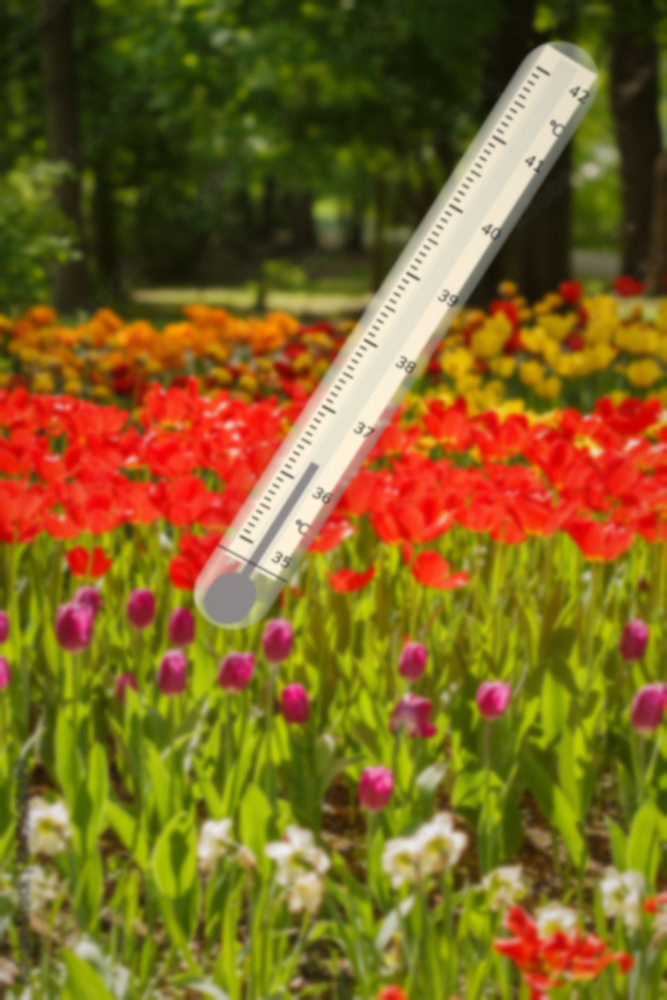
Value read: 36.3 (°C)
